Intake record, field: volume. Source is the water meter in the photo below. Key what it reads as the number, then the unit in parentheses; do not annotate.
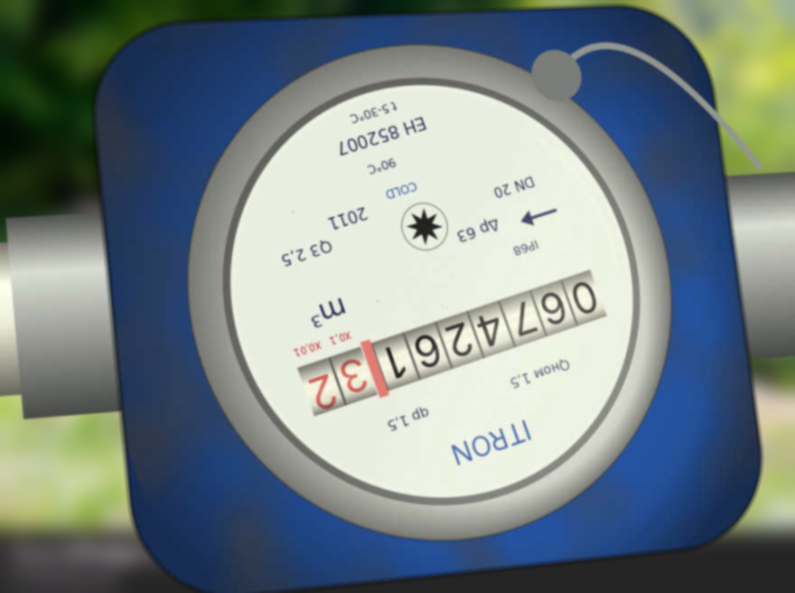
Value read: 674261.32 (m³)
